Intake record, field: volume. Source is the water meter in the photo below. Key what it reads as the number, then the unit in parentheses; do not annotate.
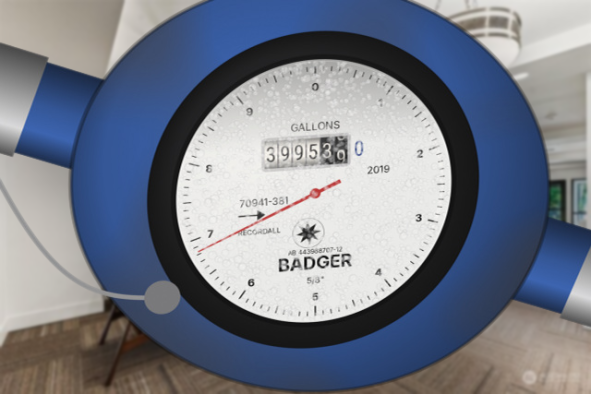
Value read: 3995386.8 (gal)
